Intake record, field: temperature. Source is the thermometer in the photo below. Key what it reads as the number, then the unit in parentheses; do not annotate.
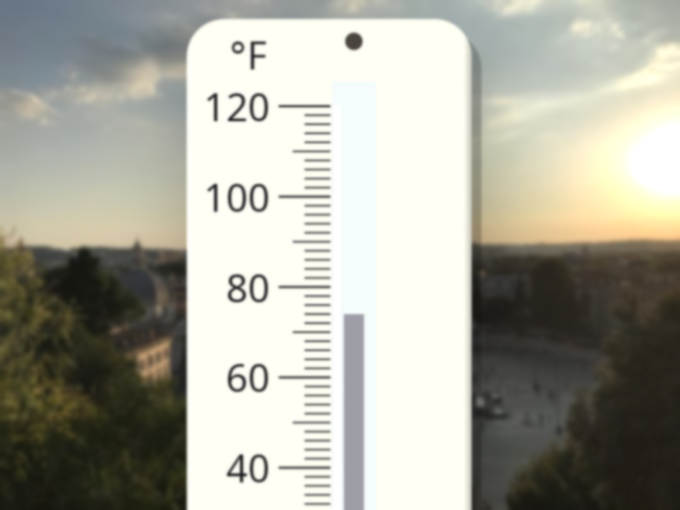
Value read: 74 (°F)
